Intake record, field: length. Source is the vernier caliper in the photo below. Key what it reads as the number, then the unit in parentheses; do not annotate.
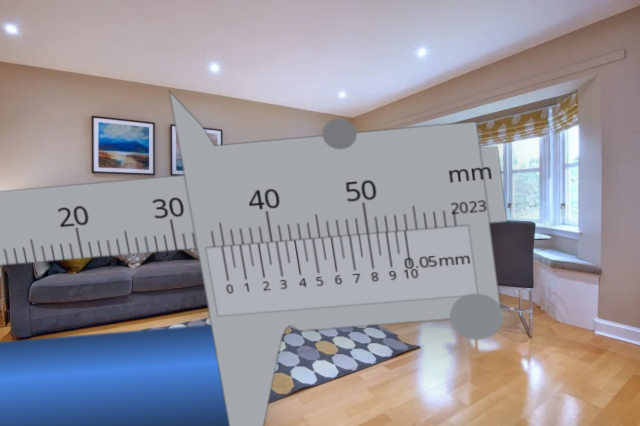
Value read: 34.8 (mm)
